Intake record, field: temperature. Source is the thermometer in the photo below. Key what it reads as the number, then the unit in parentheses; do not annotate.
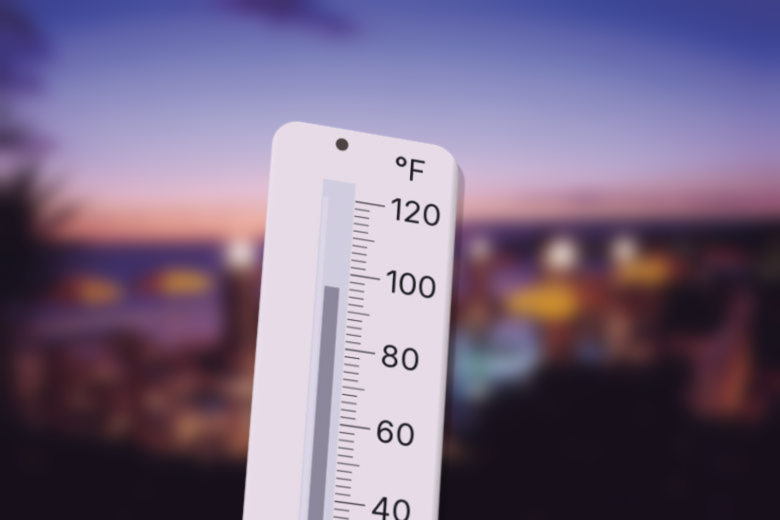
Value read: 96 (°F)
